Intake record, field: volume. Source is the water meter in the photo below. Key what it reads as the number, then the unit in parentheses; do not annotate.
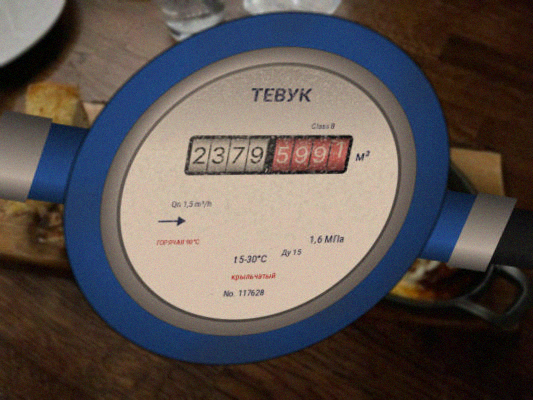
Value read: 2379.5991 (m³)
